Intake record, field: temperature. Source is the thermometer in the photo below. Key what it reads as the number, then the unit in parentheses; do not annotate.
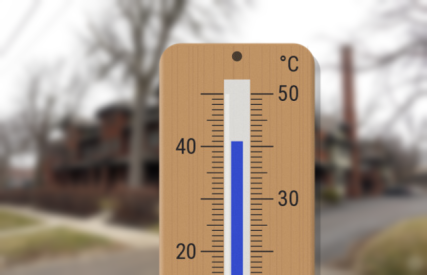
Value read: 41 (°C)
